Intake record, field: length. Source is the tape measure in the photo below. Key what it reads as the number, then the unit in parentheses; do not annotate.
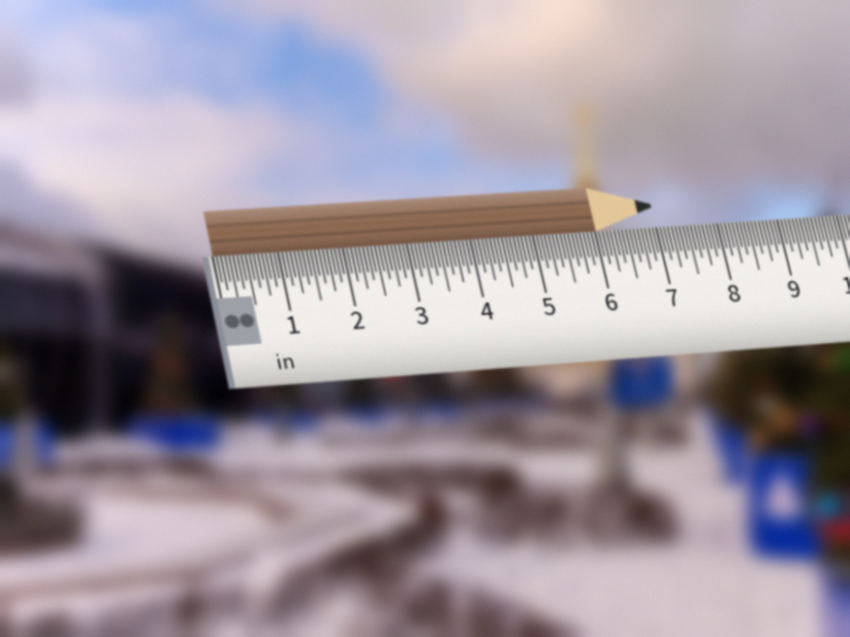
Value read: 7 (in)
